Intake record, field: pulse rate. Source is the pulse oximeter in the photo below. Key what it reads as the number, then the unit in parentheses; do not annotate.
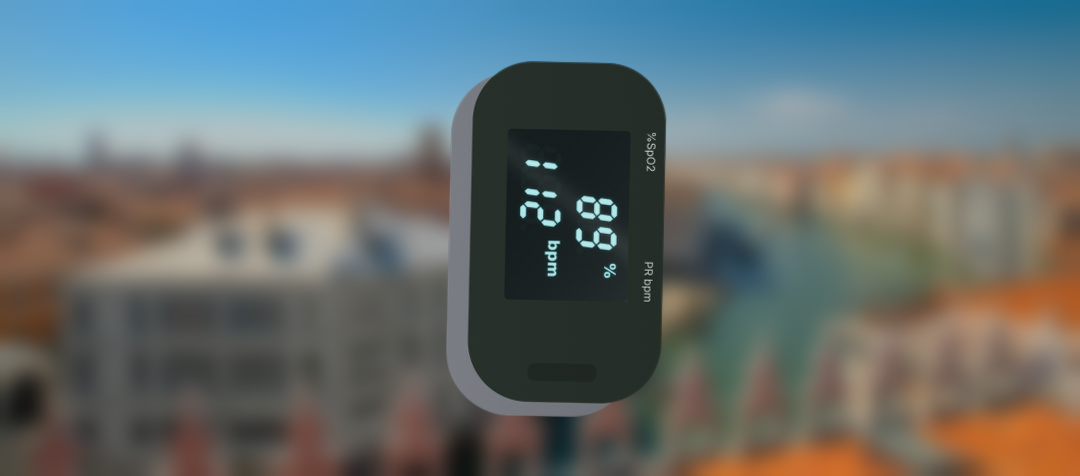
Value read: 112 (bpm)
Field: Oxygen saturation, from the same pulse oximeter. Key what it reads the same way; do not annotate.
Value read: 89 (%)
